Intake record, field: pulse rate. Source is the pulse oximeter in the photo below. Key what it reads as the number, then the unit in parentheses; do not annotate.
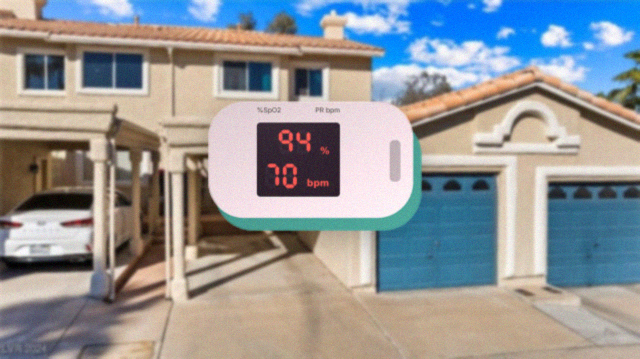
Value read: 70 (bpm)
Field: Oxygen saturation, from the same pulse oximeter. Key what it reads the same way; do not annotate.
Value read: 94 (%)
